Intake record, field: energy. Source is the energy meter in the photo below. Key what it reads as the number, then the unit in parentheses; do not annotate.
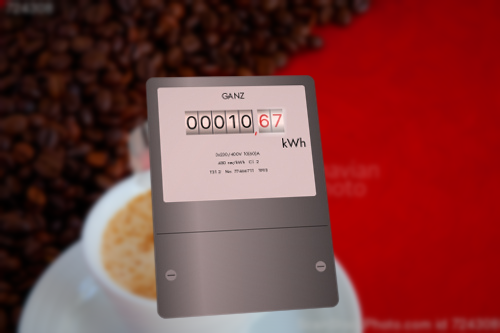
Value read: 10.67 (kWh)
